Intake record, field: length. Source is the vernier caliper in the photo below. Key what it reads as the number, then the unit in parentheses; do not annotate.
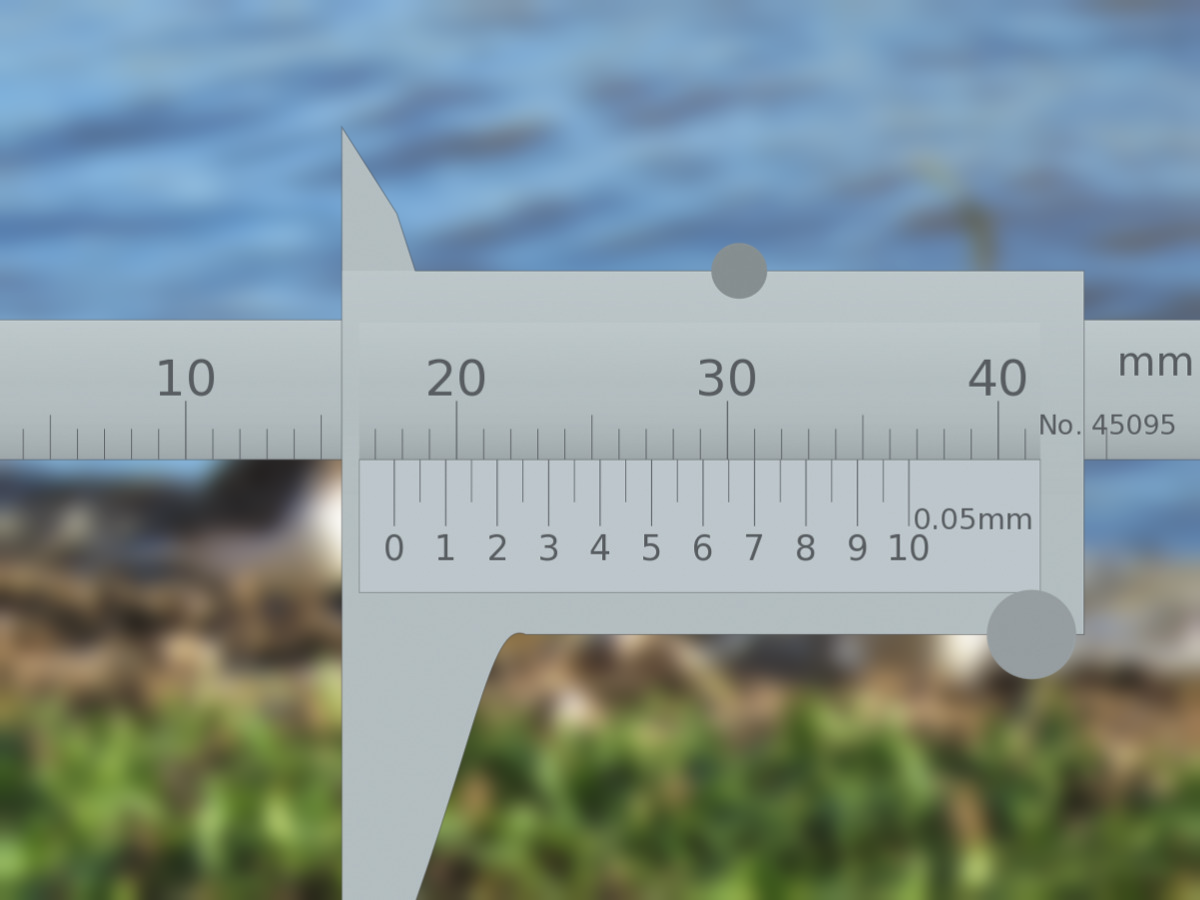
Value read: 17.70 (mm)
